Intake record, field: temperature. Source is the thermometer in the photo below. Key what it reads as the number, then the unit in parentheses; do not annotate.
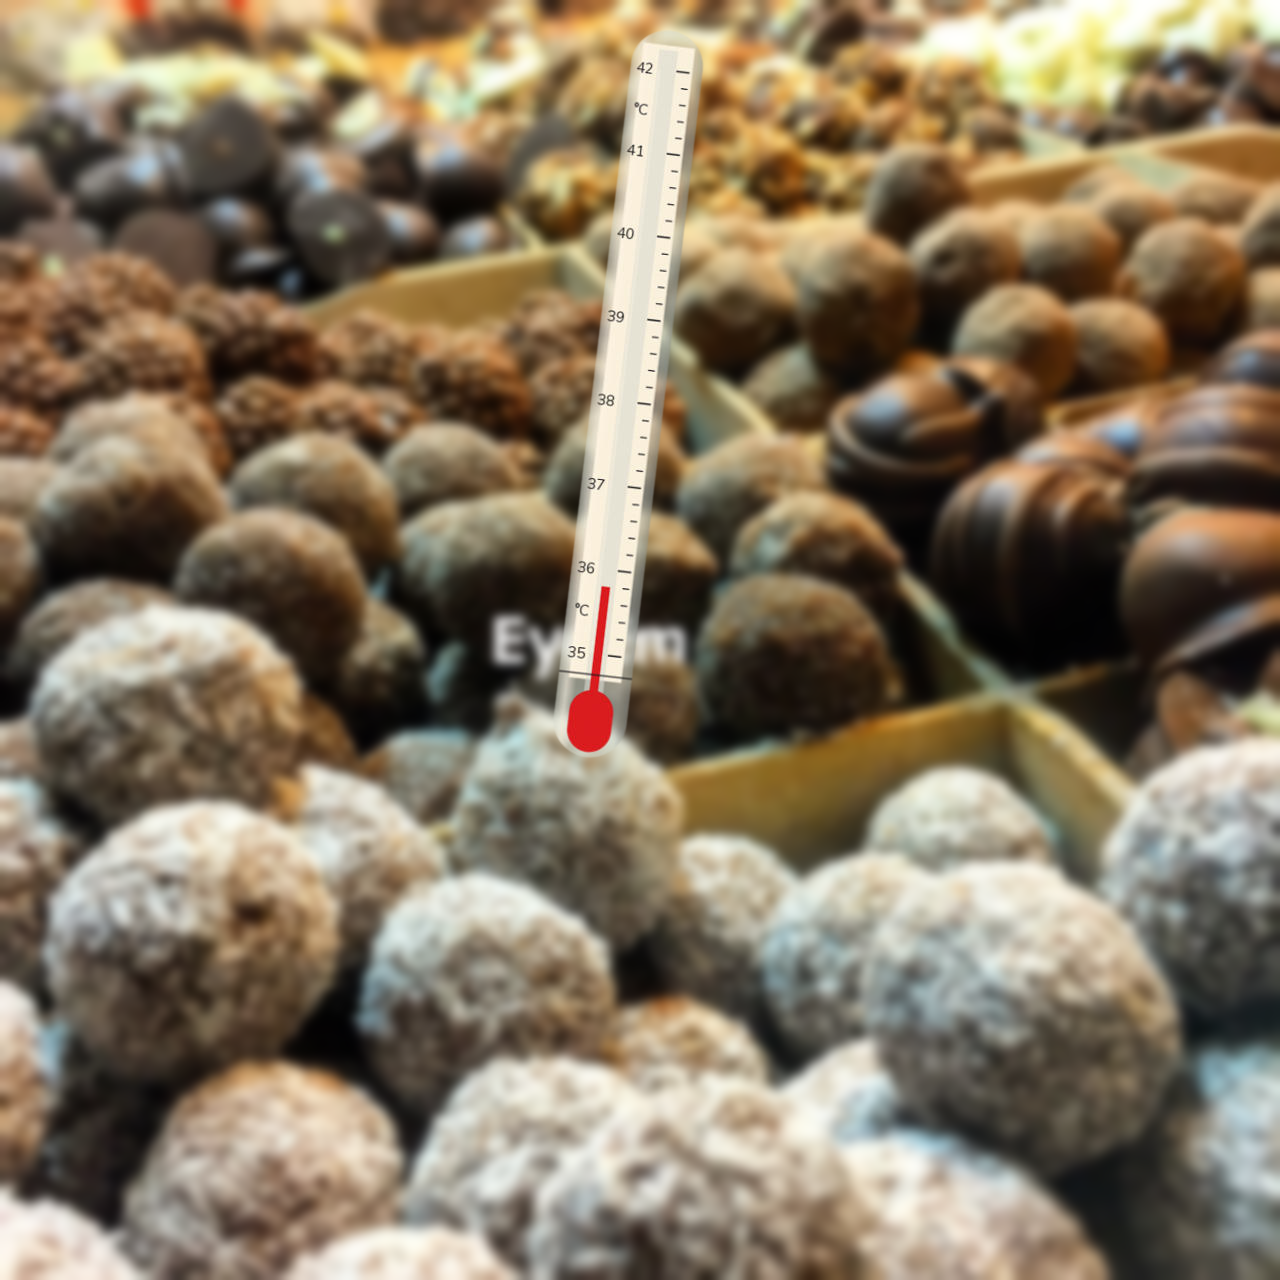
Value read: 35.8 (°C)
